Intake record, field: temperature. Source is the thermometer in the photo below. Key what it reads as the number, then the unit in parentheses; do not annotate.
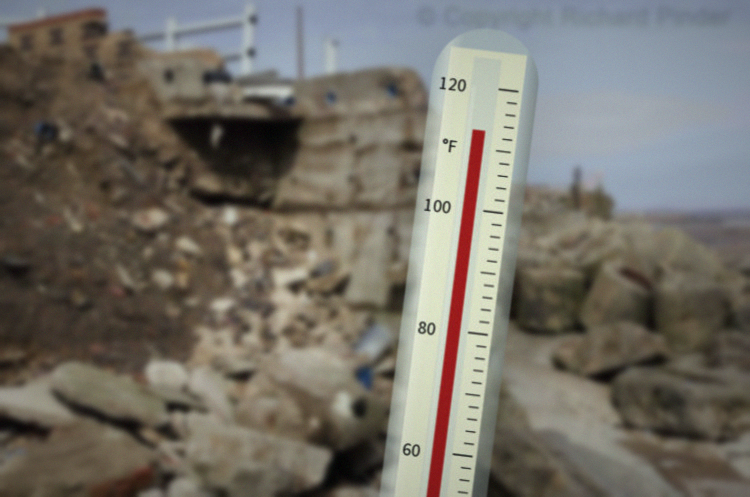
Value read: 113 (°F)
